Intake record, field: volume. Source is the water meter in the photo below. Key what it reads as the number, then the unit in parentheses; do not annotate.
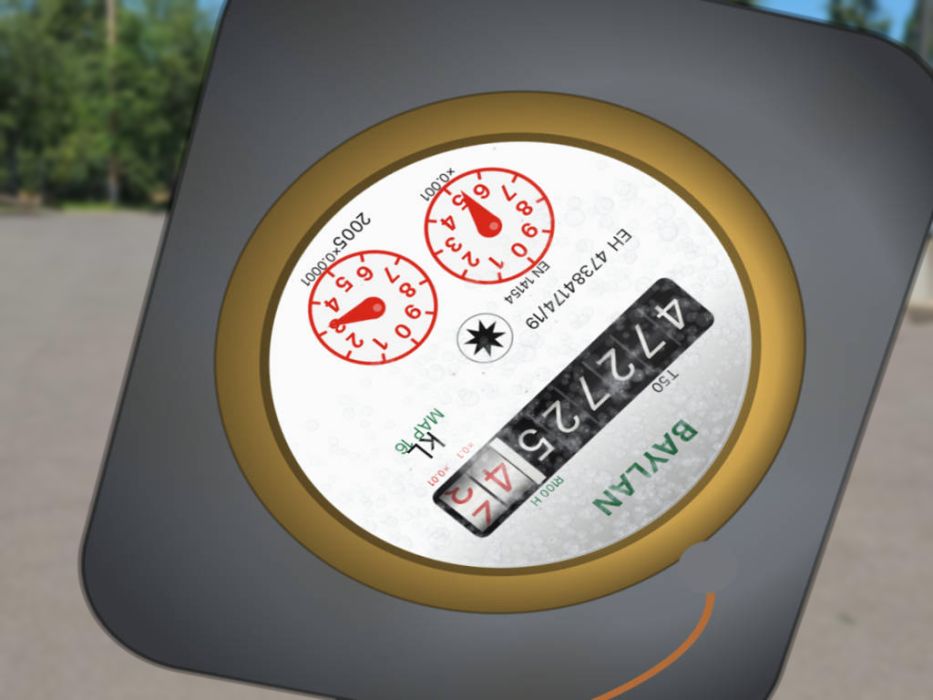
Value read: 472725.4253 (kL)
